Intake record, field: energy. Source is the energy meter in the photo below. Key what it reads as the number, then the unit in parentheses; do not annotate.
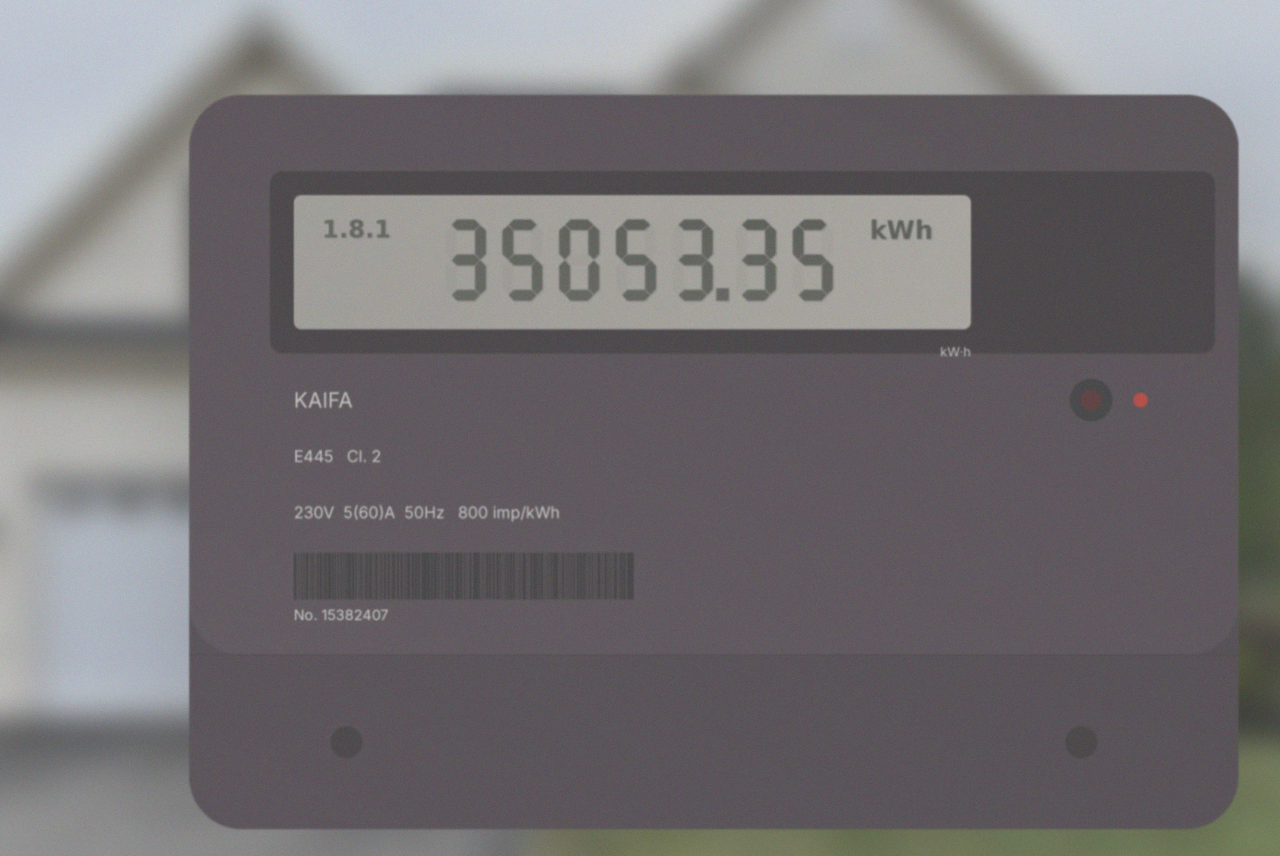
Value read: 35053.35 (kWh)
